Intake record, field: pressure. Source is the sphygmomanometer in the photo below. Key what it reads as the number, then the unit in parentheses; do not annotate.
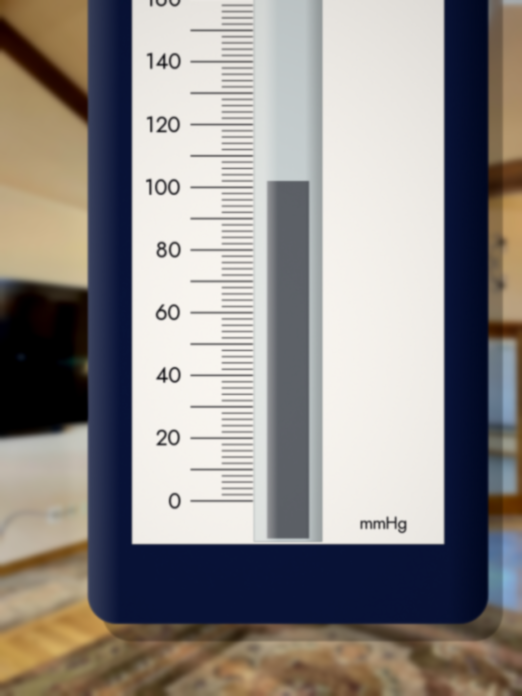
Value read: 102 (mmHg)
